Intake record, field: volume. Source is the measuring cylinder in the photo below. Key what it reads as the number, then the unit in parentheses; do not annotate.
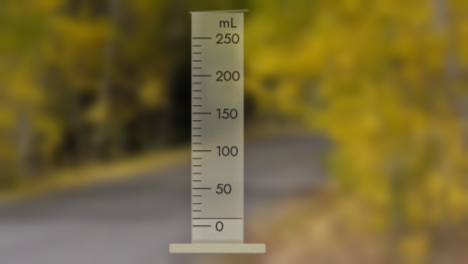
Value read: 10 (mL)
